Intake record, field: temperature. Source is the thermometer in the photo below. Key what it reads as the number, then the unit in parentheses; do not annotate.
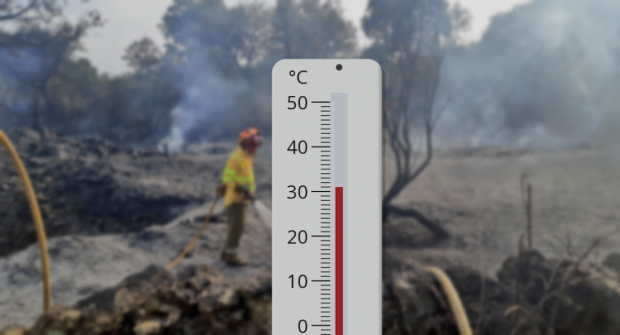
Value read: 31 (°C)
